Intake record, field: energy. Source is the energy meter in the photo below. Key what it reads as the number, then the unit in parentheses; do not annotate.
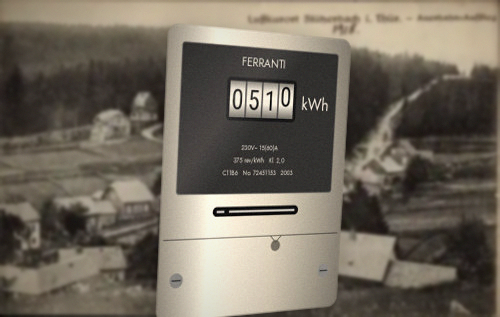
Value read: 510 (kWh)
